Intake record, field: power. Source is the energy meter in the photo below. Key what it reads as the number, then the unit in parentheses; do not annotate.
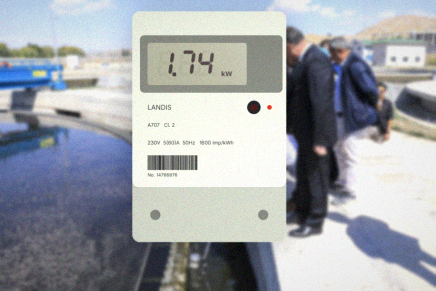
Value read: 1.74 (kW)
